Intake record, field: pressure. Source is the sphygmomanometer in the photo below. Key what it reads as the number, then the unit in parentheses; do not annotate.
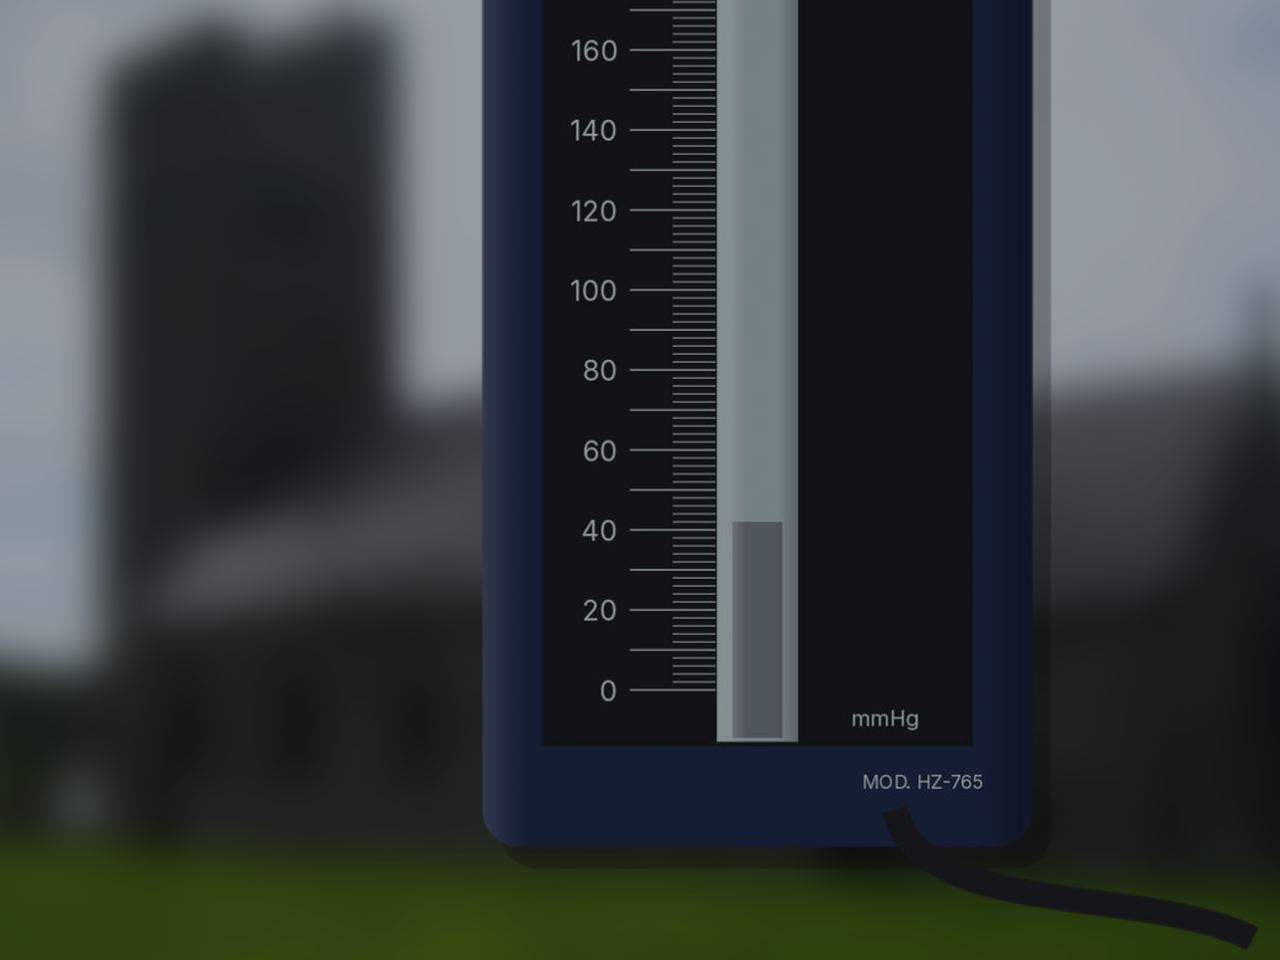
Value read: 42 (mmHg)
